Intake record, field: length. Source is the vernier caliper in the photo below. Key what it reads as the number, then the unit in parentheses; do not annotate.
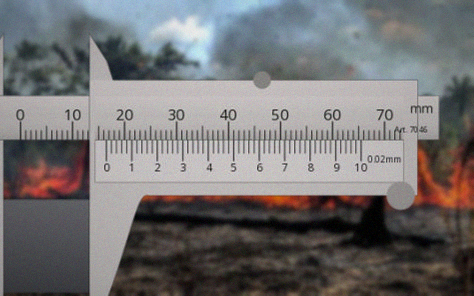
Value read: 16.5 (mm)
